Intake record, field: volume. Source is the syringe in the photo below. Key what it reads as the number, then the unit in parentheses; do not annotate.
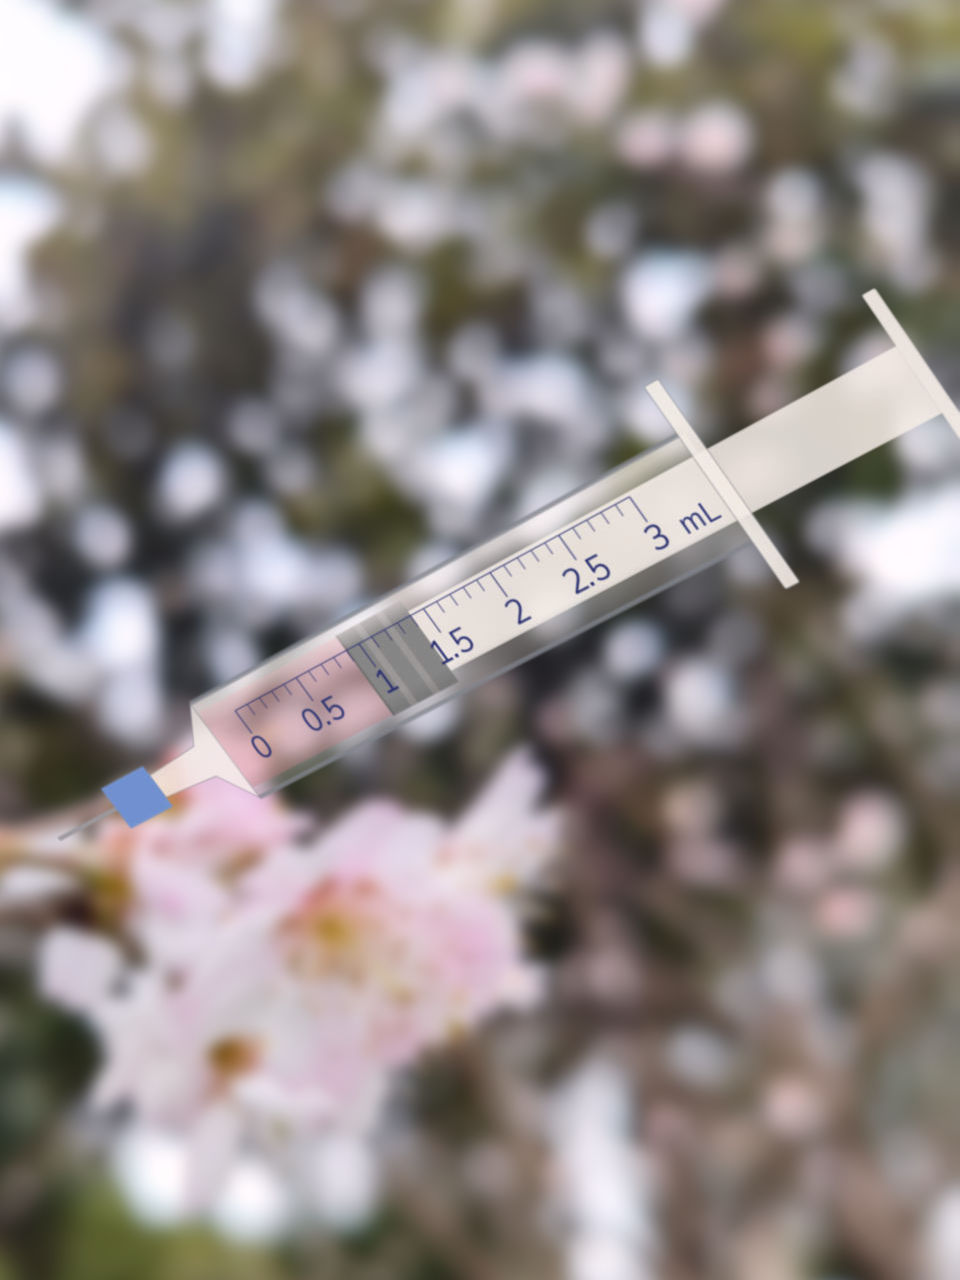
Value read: 0.9 (mL)
